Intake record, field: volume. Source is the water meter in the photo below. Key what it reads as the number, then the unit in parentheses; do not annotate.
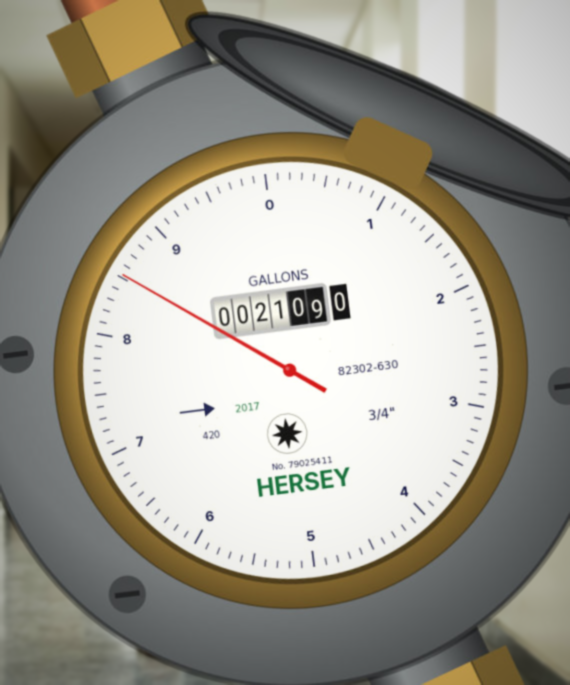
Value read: 21088.5 (gal)
